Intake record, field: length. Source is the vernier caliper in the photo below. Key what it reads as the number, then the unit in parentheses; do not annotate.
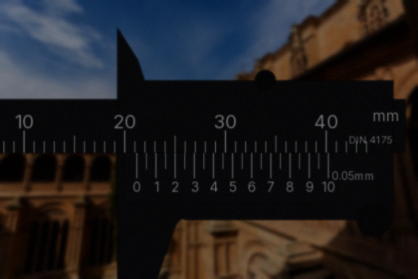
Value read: 21.2 (mm)
